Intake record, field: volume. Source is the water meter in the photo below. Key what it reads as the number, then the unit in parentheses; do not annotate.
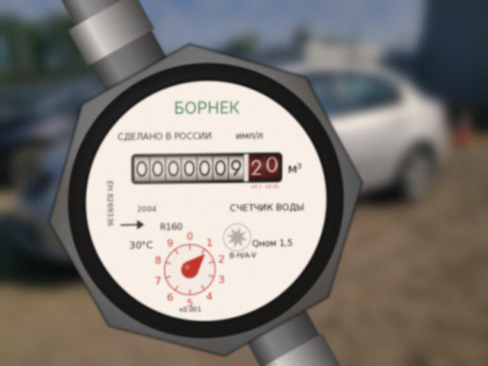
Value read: 9.201 (m³)
